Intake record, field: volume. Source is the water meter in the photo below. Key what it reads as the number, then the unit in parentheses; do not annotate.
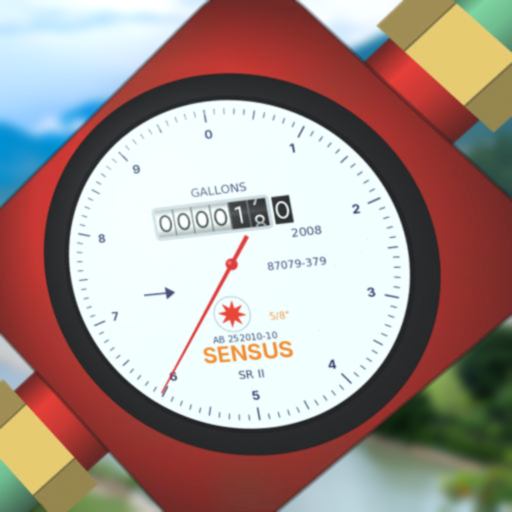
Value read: 176.0 (gal)
